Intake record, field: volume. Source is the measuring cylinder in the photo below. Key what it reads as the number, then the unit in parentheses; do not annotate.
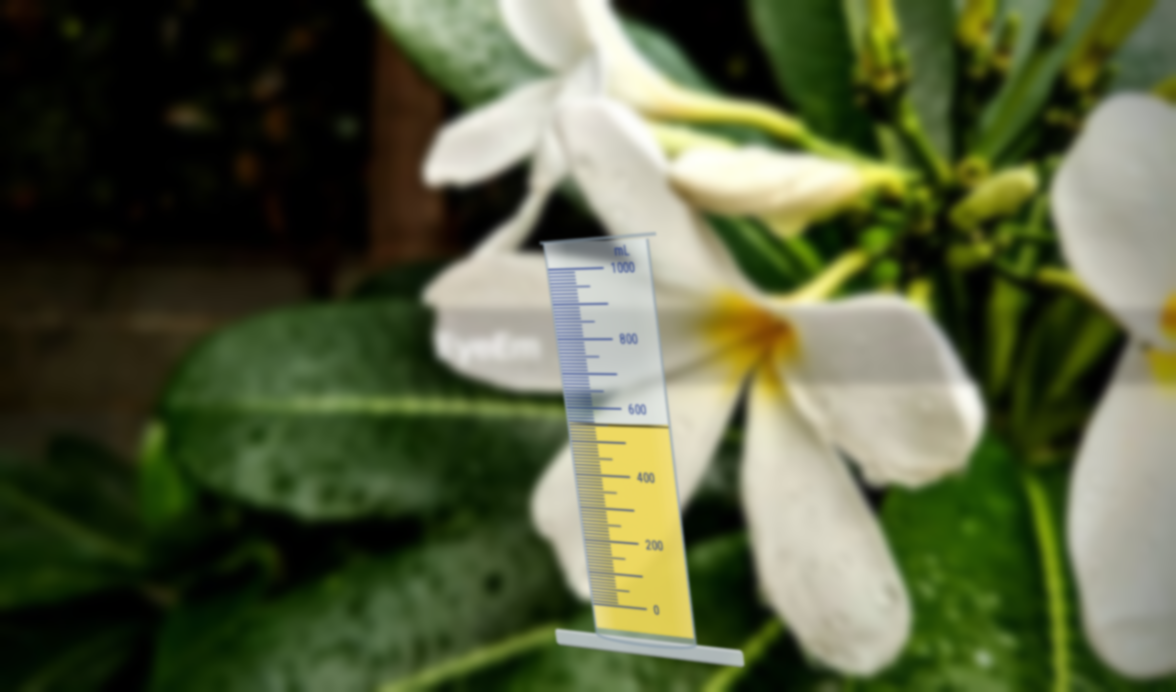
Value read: 550 (mL)
